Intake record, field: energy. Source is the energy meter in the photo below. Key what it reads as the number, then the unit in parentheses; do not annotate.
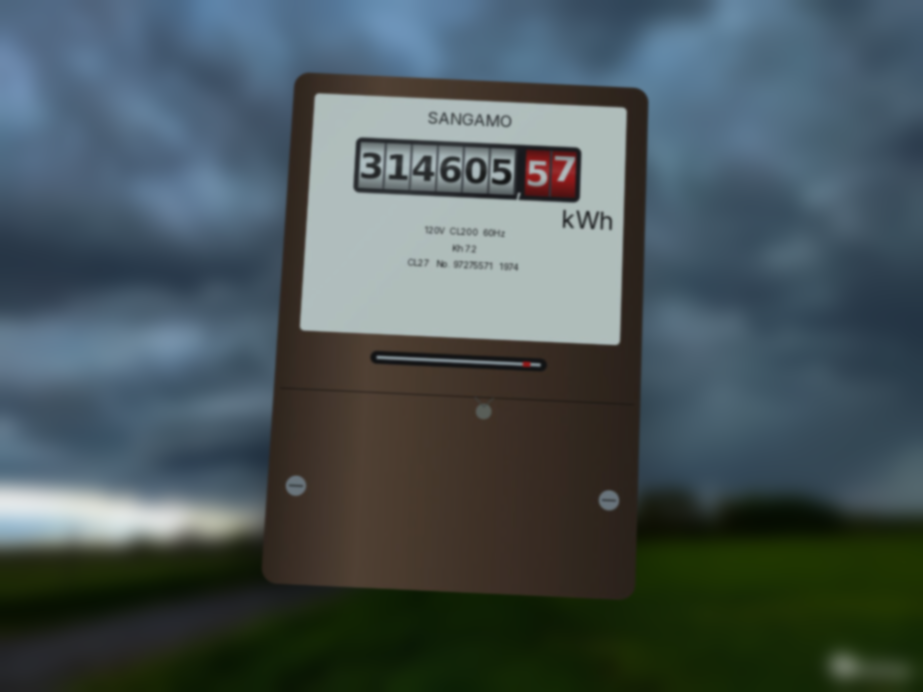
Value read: 314605.57 (kWh)
